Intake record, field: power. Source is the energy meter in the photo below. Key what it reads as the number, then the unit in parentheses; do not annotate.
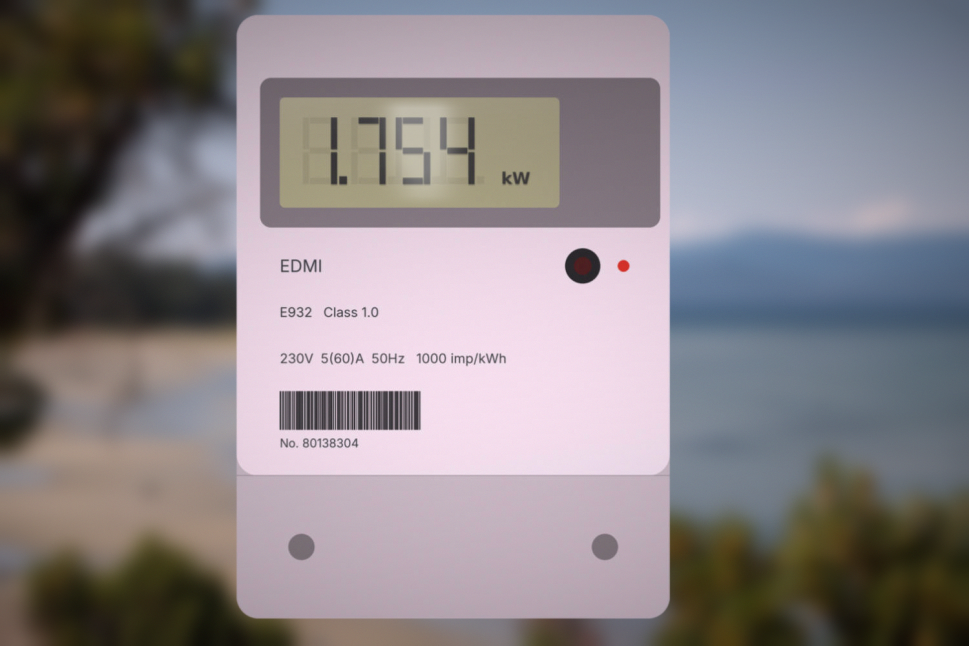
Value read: 1.754 (kW)
